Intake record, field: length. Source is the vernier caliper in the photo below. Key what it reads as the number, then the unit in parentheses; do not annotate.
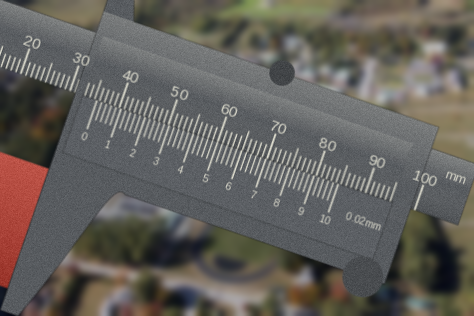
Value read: 35.5 (mm)
